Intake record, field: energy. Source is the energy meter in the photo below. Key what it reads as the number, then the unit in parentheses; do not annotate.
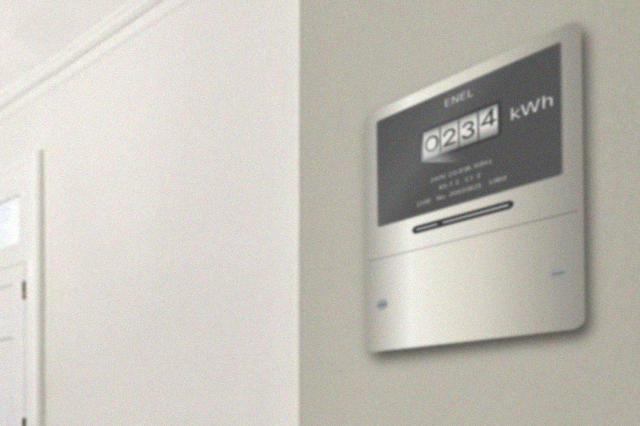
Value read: 234 (kWh)
